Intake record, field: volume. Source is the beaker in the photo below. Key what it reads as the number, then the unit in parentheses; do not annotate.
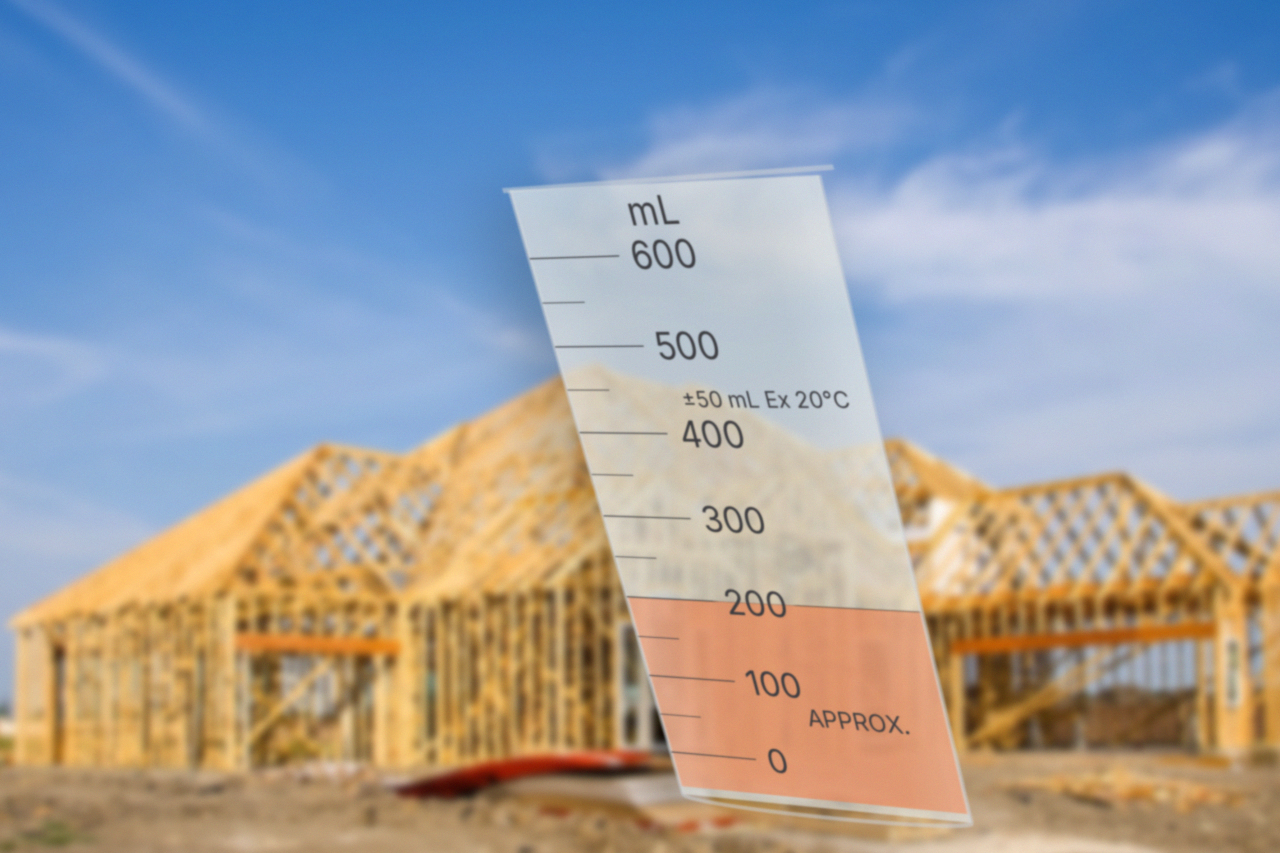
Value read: 200 (mL)
